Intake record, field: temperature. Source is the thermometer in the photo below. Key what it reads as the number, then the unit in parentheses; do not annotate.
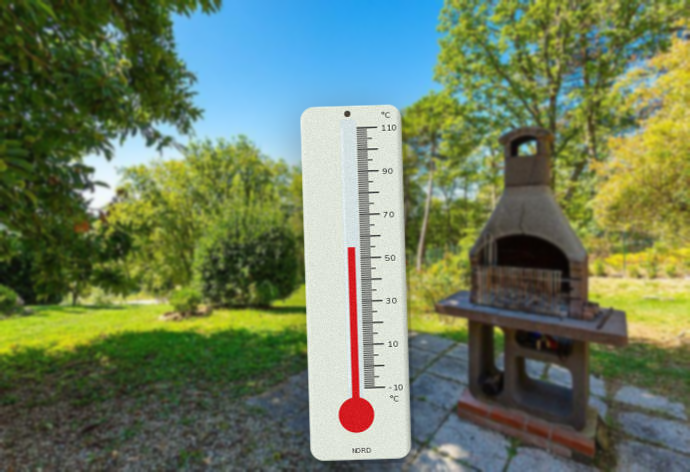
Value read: 55 (°C)
